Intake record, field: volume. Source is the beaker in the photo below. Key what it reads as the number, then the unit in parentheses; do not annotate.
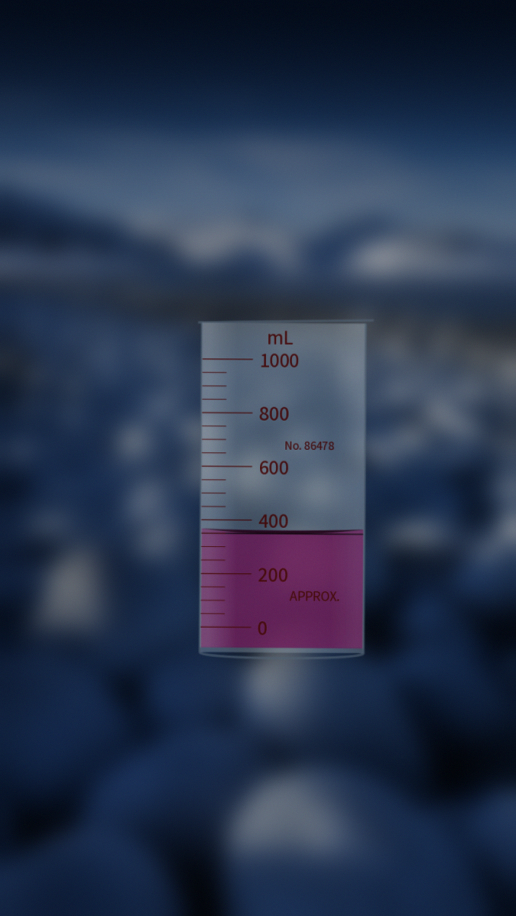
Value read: 350 (mL)
